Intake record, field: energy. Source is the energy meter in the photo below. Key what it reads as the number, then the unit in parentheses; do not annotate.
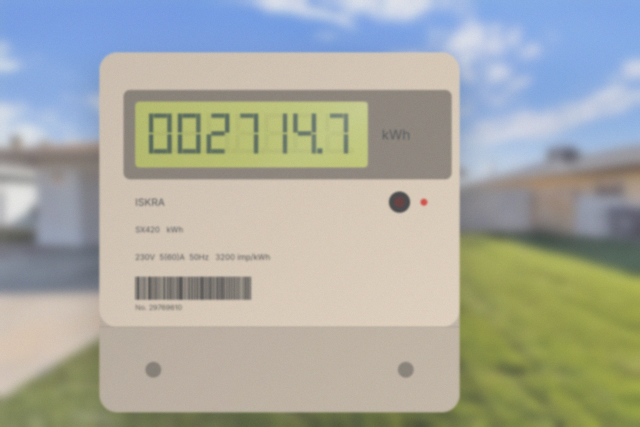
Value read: 2714.7 (kWh)
